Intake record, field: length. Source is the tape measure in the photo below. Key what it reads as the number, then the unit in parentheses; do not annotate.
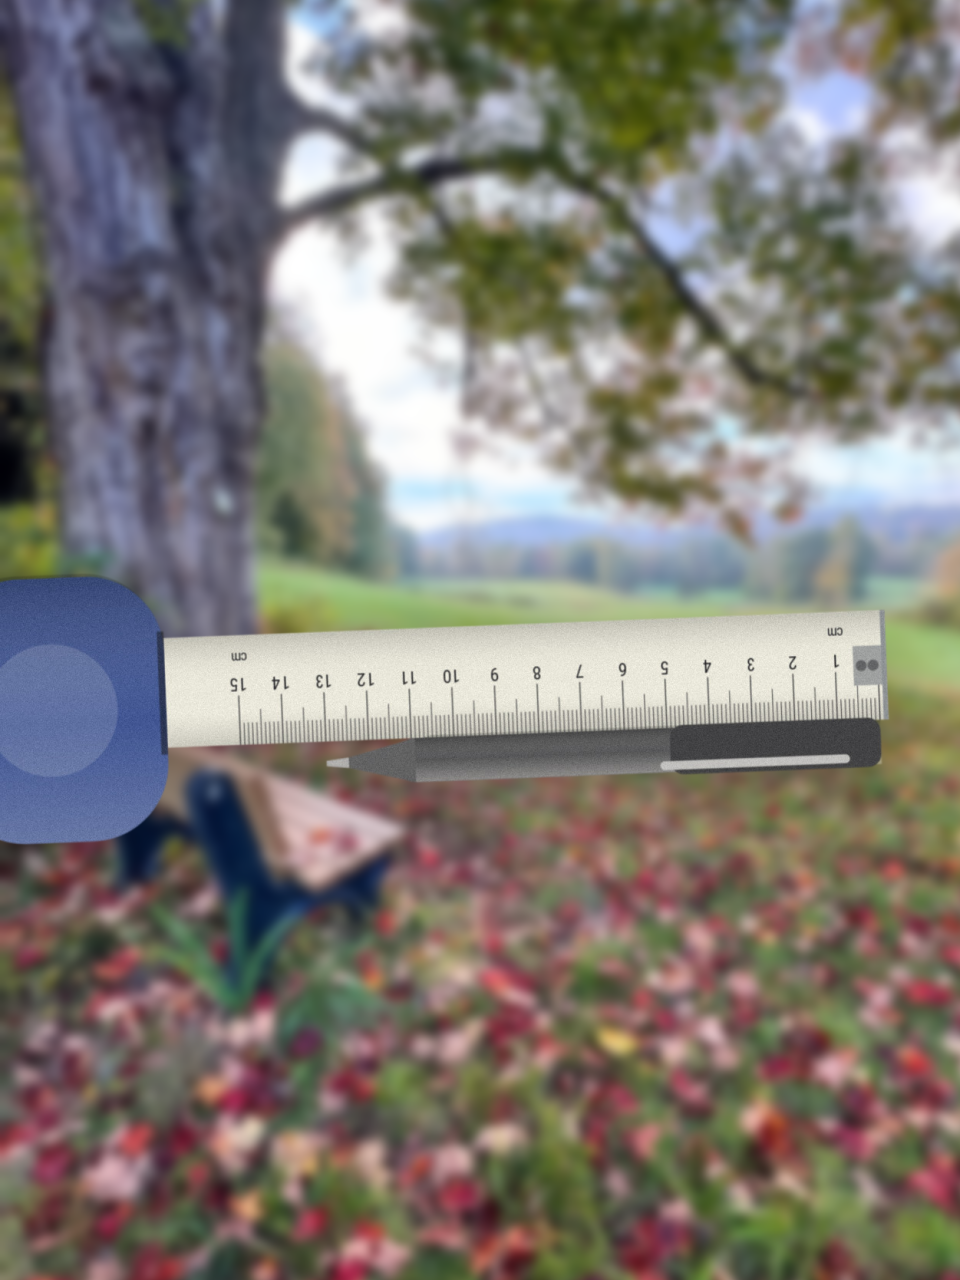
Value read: 13 (cm)
